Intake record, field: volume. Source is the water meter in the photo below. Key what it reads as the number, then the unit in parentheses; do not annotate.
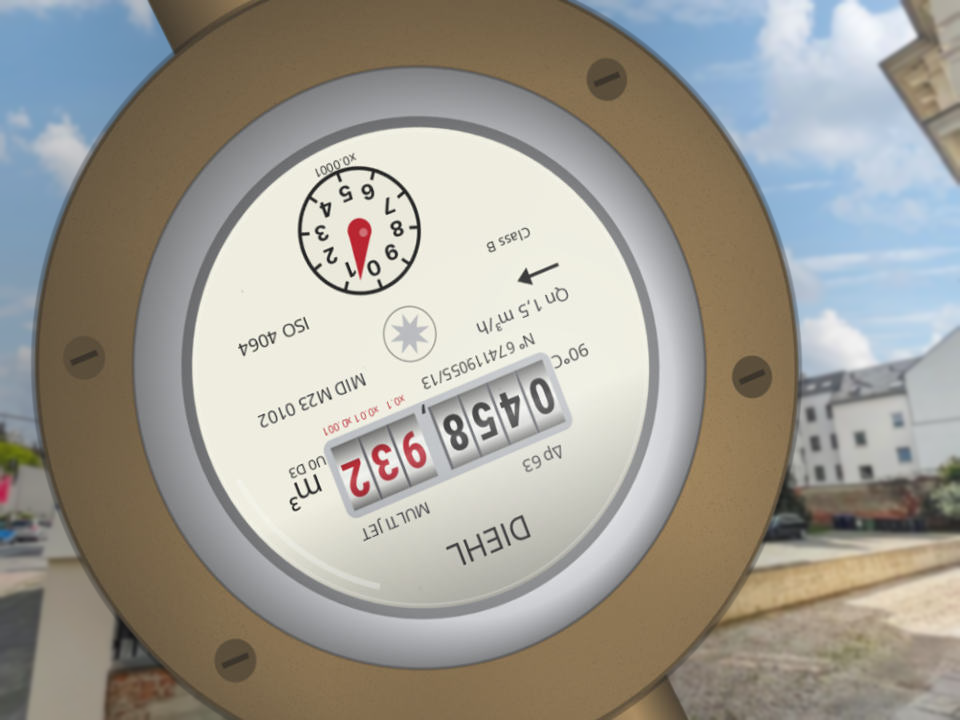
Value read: 458.9320 (m³)
